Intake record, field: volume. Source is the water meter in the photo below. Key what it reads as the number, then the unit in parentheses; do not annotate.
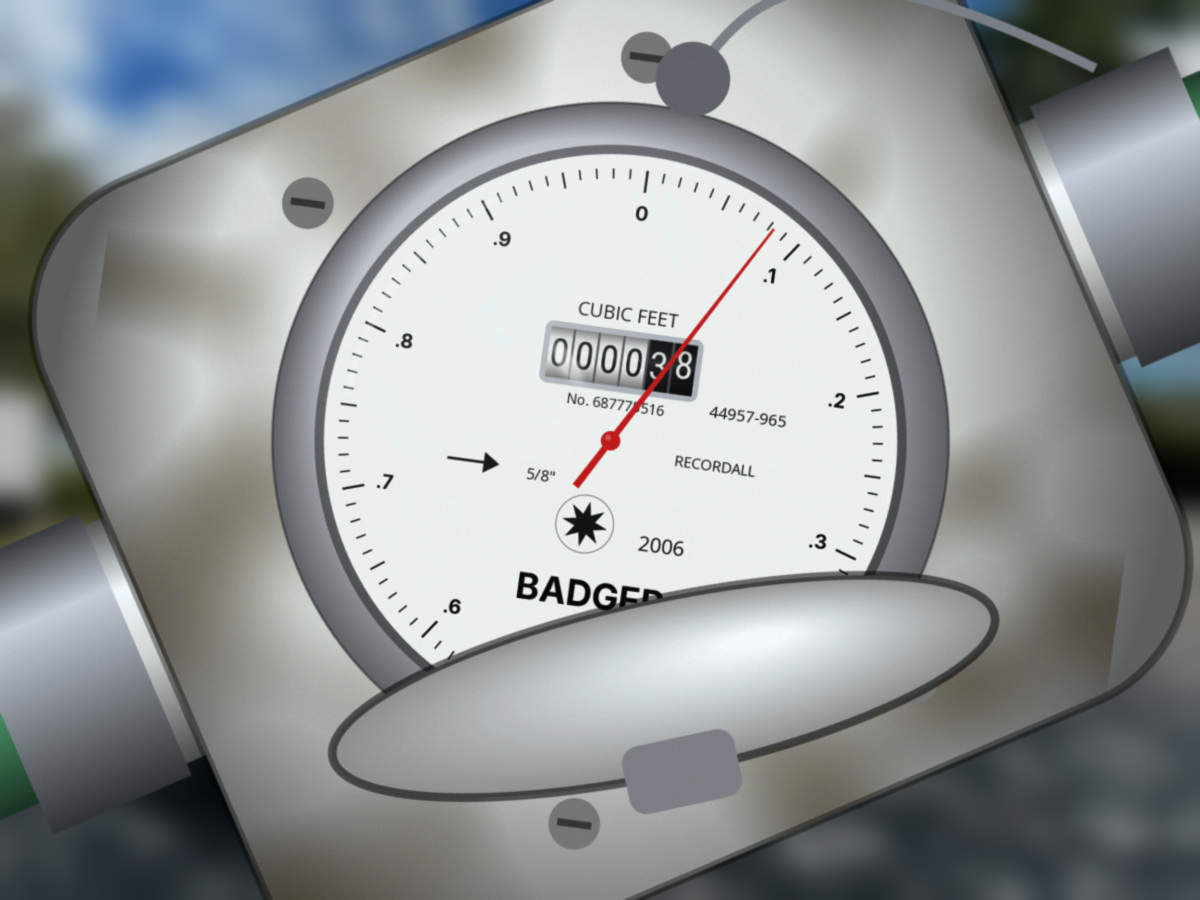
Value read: 38.08 (ft³)
